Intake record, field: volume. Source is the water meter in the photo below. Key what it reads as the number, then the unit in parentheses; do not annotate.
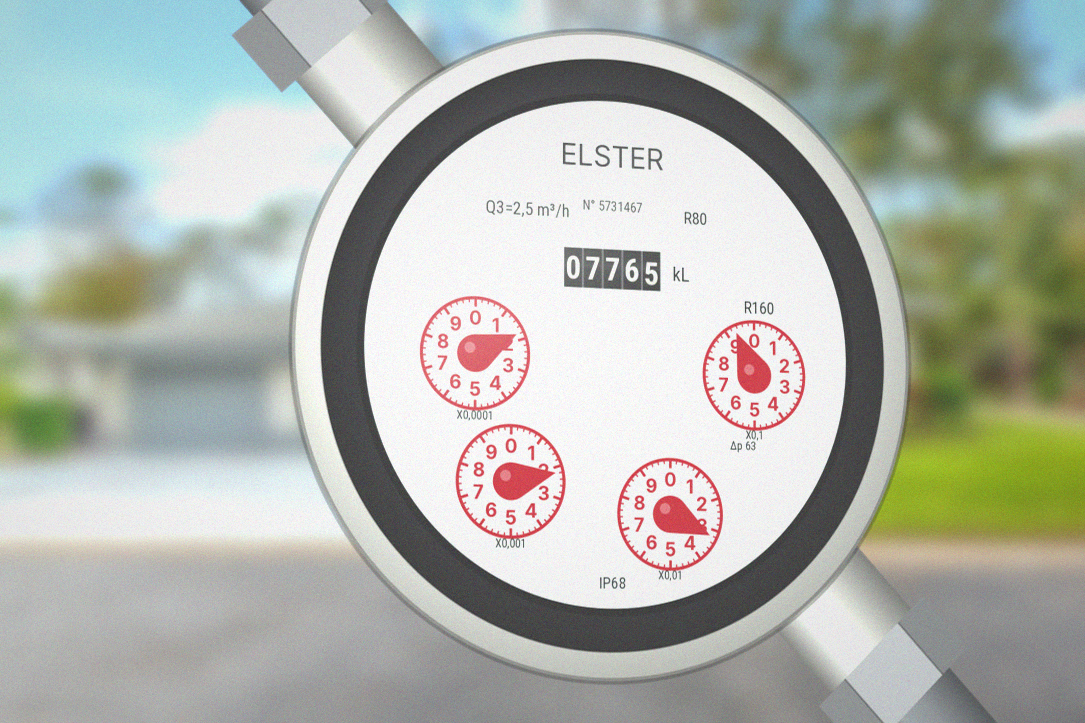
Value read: 7764.9321 (kL)
